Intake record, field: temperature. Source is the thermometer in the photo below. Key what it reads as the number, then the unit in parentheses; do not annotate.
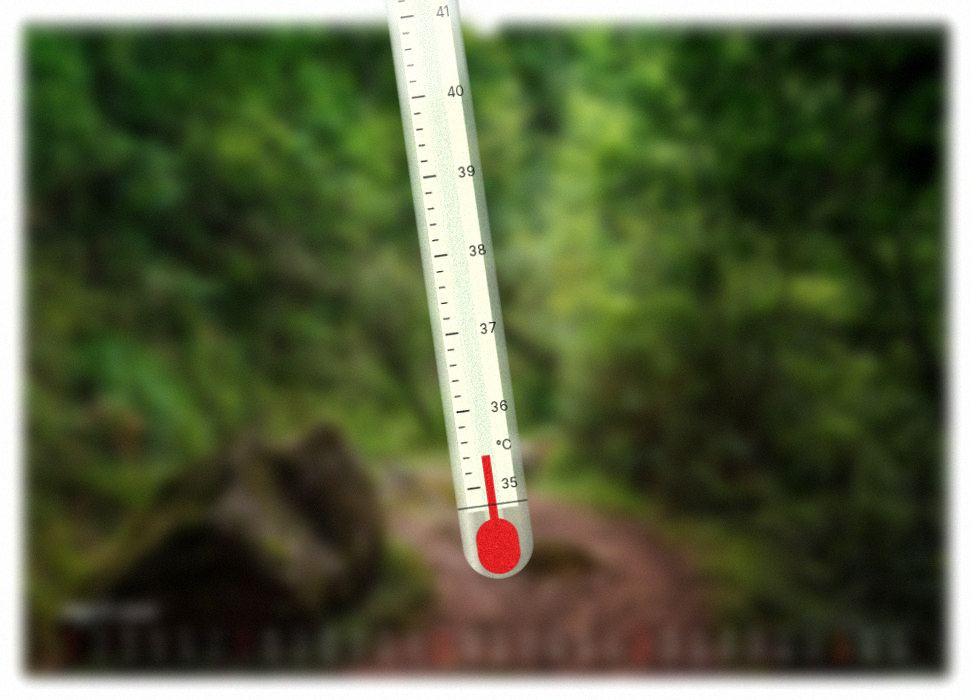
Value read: 35.4 (°C)
